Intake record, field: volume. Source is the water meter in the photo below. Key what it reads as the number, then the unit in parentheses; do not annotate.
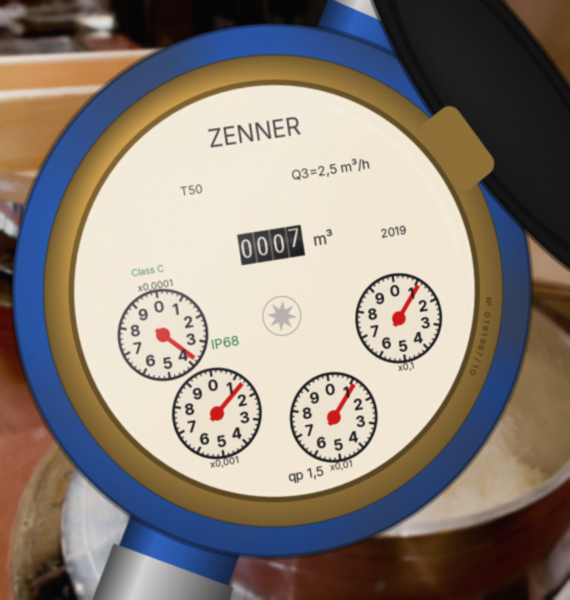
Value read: 7.1113 (m³)
